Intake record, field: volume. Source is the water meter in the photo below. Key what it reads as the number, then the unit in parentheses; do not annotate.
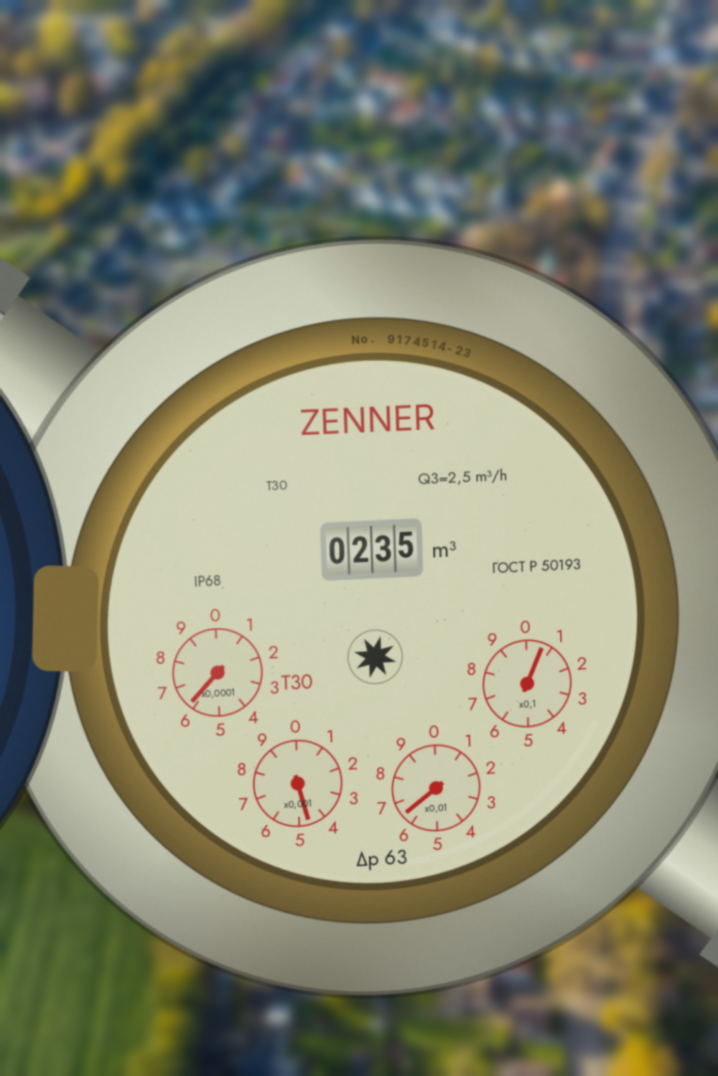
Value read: 235.0646 (m³)
